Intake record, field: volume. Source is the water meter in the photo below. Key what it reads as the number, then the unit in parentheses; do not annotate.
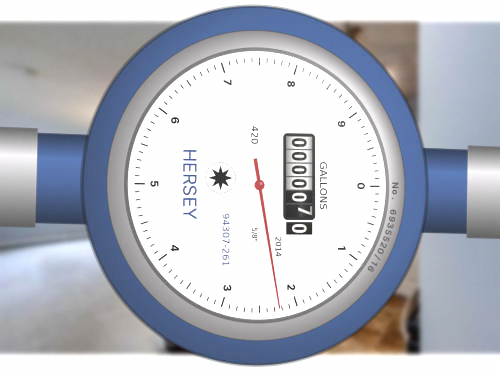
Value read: 72.2 (gal)
